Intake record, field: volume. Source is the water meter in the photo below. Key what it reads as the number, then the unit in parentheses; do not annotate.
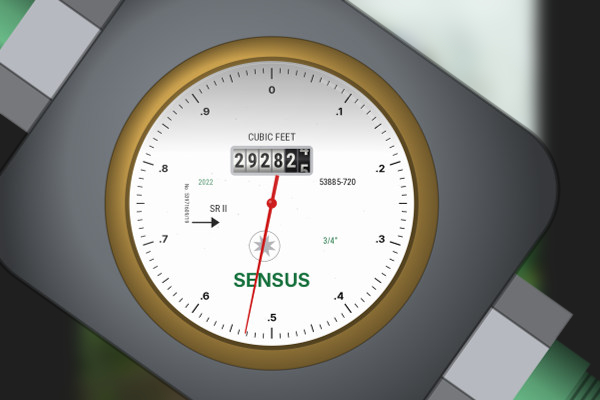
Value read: 292824.53 (ft³)
